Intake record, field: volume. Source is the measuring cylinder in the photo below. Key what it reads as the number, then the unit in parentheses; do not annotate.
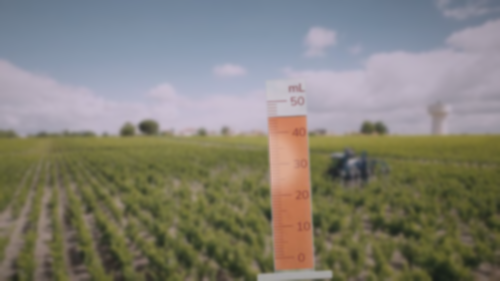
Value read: 45 (mL)
